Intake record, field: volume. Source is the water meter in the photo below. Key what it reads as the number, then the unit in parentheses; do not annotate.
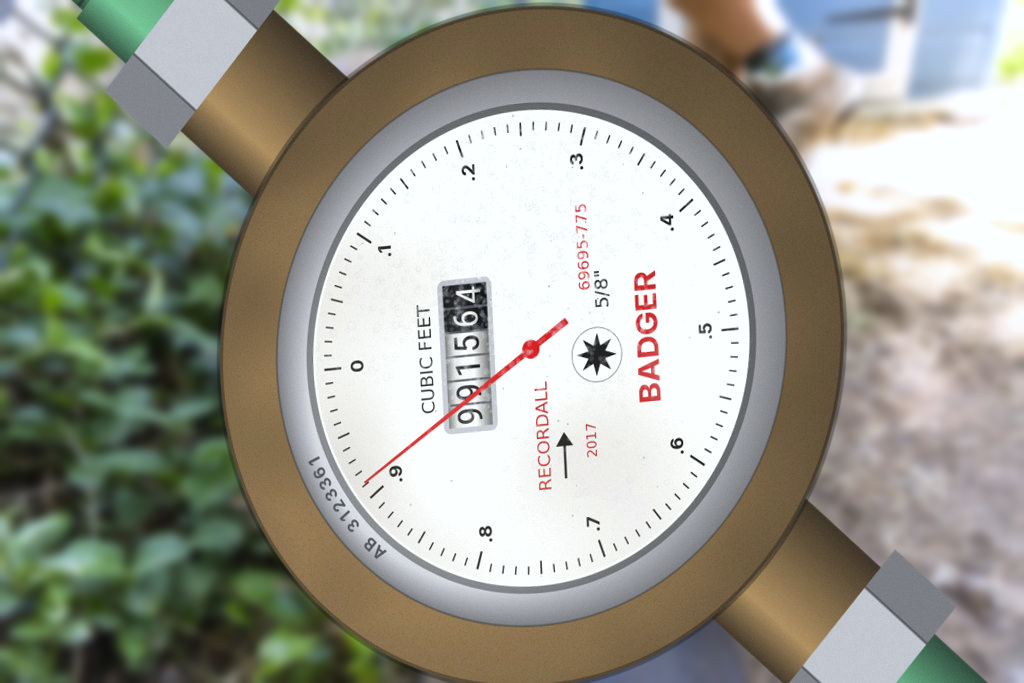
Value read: 991563.91 (ft³)
